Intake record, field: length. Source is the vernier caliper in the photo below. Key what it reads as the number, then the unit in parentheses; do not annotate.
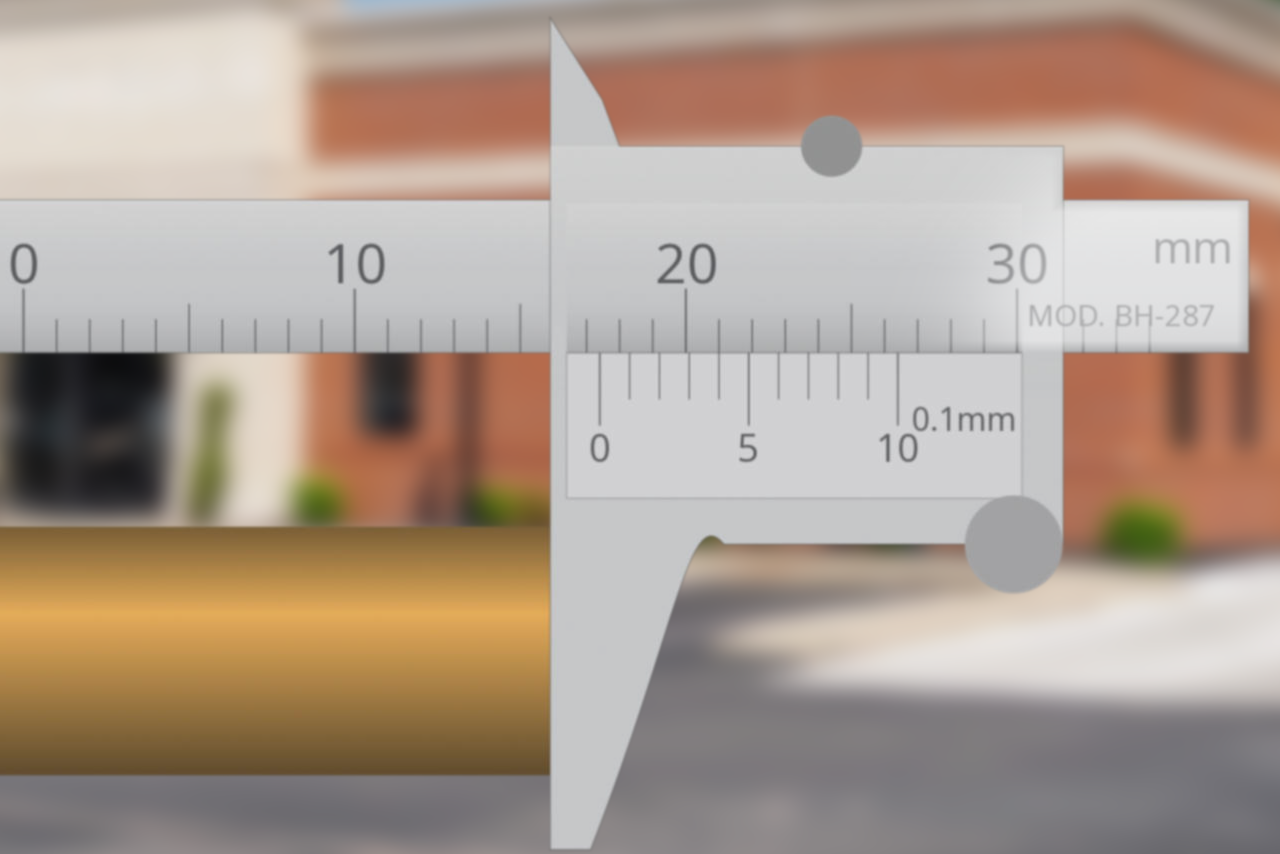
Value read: 17.4 (mm)
